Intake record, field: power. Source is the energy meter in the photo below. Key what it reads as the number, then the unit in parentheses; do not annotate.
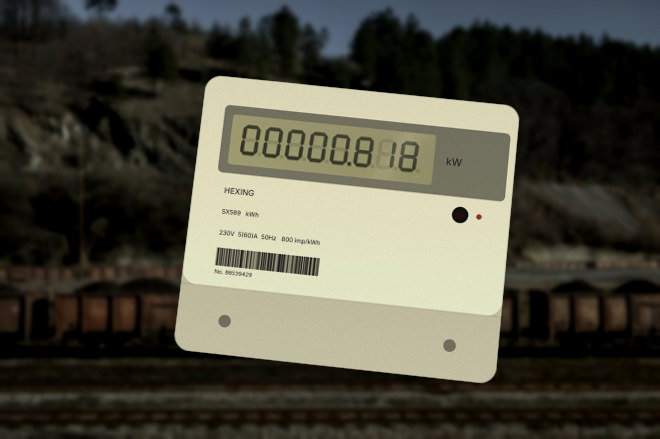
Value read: 0.818 (kW)
